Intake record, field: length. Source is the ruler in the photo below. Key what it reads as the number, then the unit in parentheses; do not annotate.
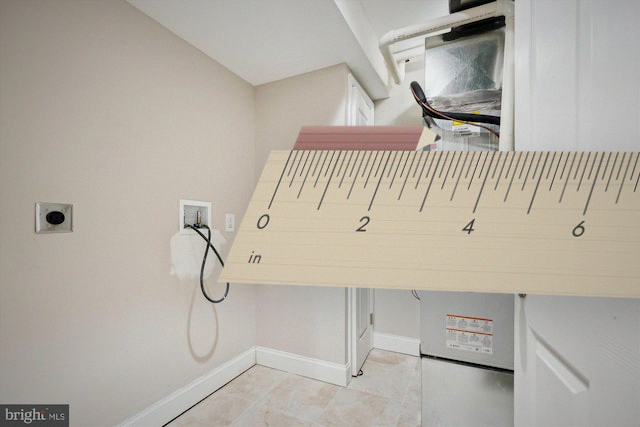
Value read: 2.875 (in)
